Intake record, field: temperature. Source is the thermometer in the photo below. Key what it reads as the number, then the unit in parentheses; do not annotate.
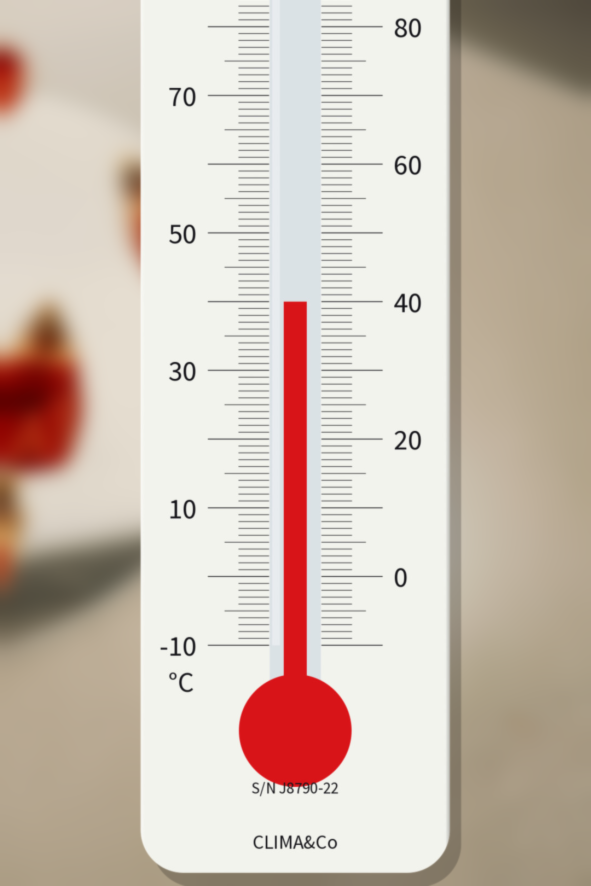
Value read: 40 (°C)
